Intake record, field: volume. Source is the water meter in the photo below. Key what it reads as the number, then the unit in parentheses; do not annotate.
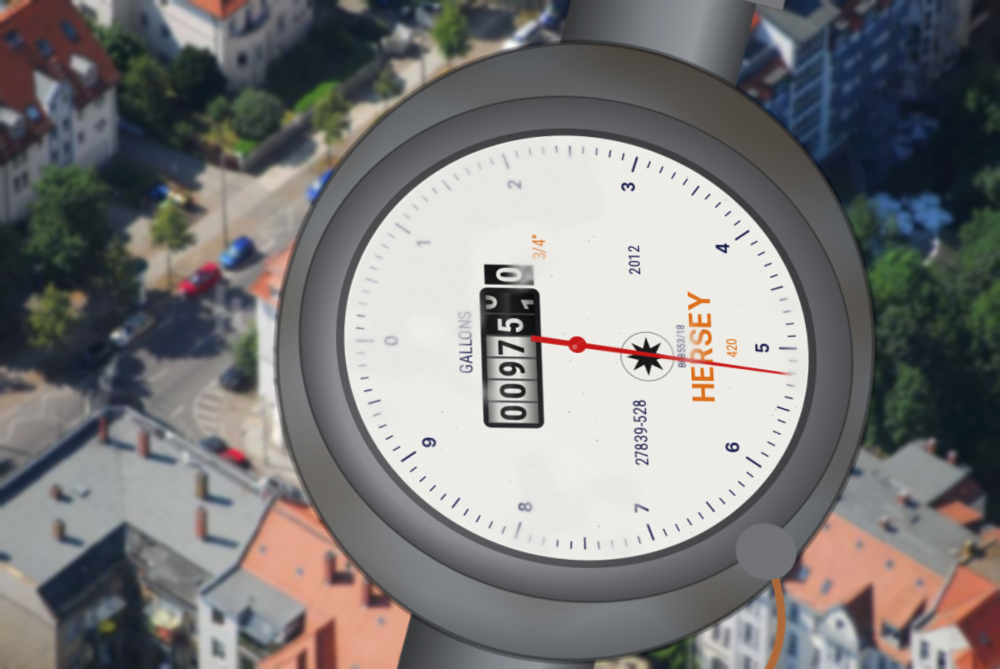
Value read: 97505.2 (gal)
